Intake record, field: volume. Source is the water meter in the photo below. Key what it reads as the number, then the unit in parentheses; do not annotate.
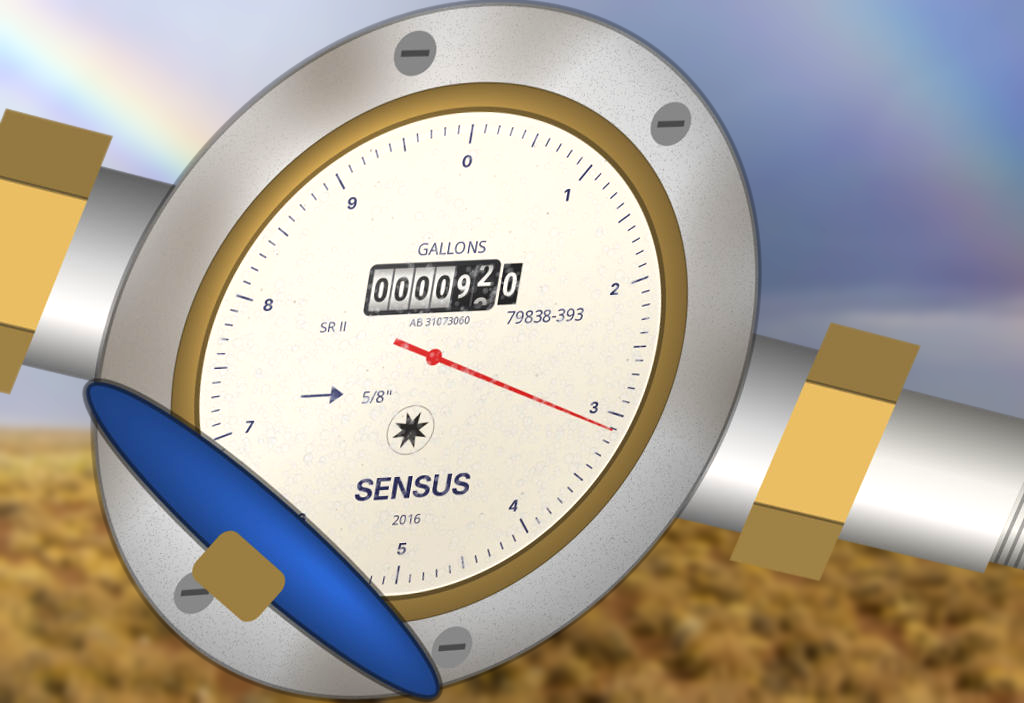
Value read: 923.1 (gal)
